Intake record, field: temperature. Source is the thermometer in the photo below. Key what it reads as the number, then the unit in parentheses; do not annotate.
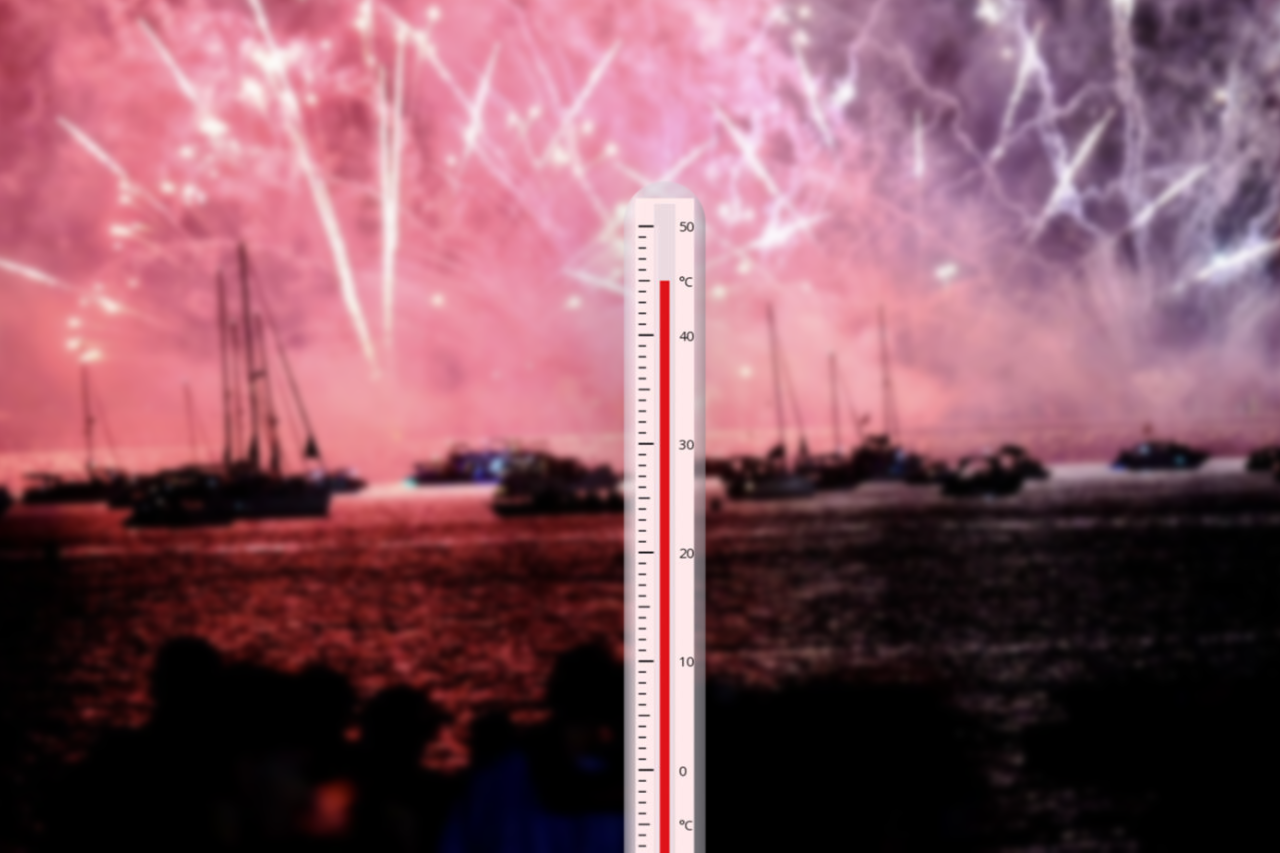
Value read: 45 (°C)
